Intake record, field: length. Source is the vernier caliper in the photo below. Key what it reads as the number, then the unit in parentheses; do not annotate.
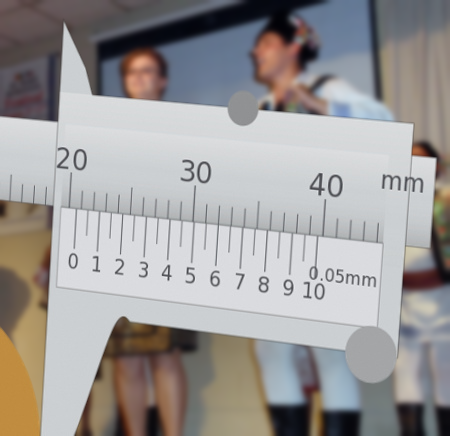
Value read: 20.6 (mm)
